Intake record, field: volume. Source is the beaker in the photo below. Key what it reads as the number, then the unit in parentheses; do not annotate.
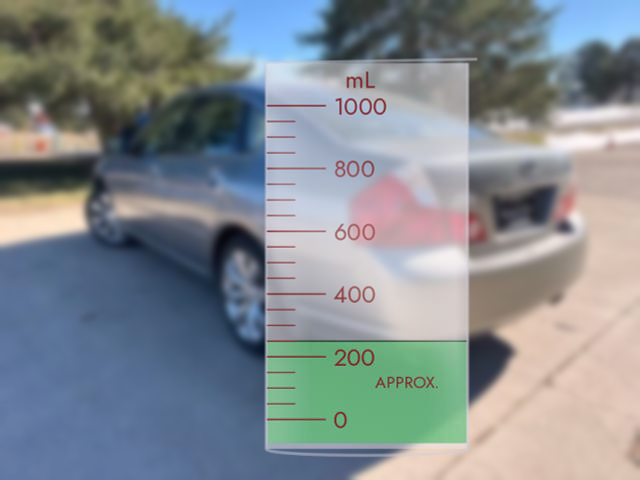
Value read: 250 (mL)
